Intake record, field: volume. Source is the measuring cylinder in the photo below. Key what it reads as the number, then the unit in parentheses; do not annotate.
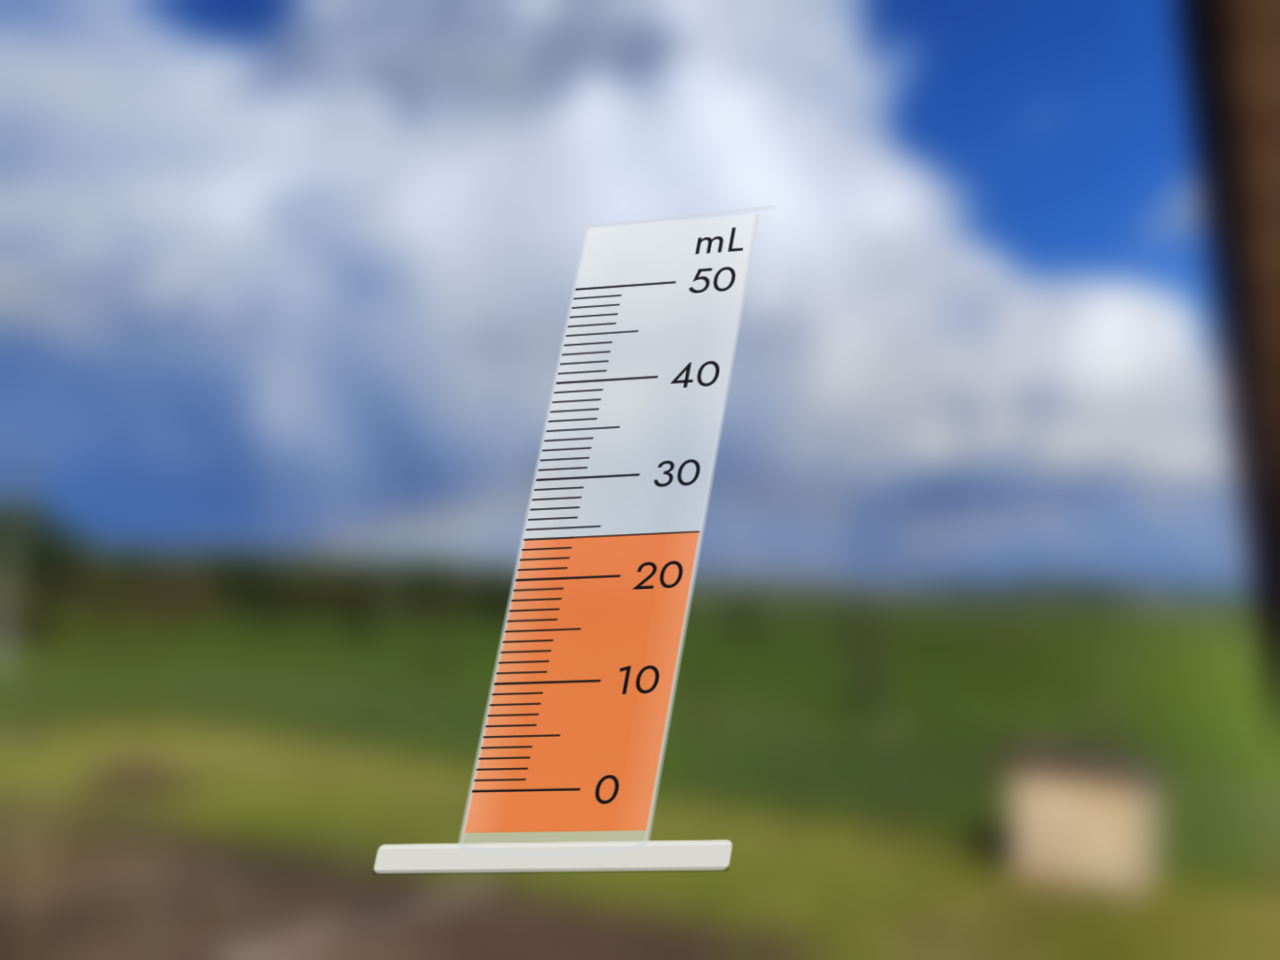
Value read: 24 (mL)
